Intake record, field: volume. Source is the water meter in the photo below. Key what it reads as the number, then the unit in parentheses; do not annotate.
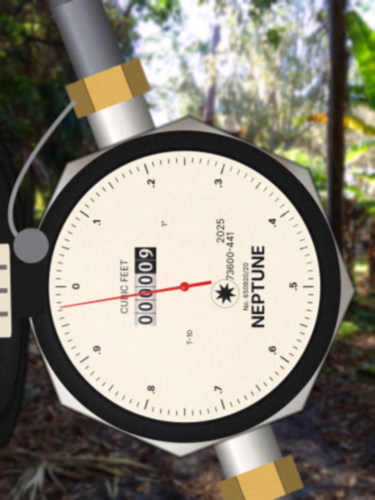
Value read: 8.97 (ft³)
